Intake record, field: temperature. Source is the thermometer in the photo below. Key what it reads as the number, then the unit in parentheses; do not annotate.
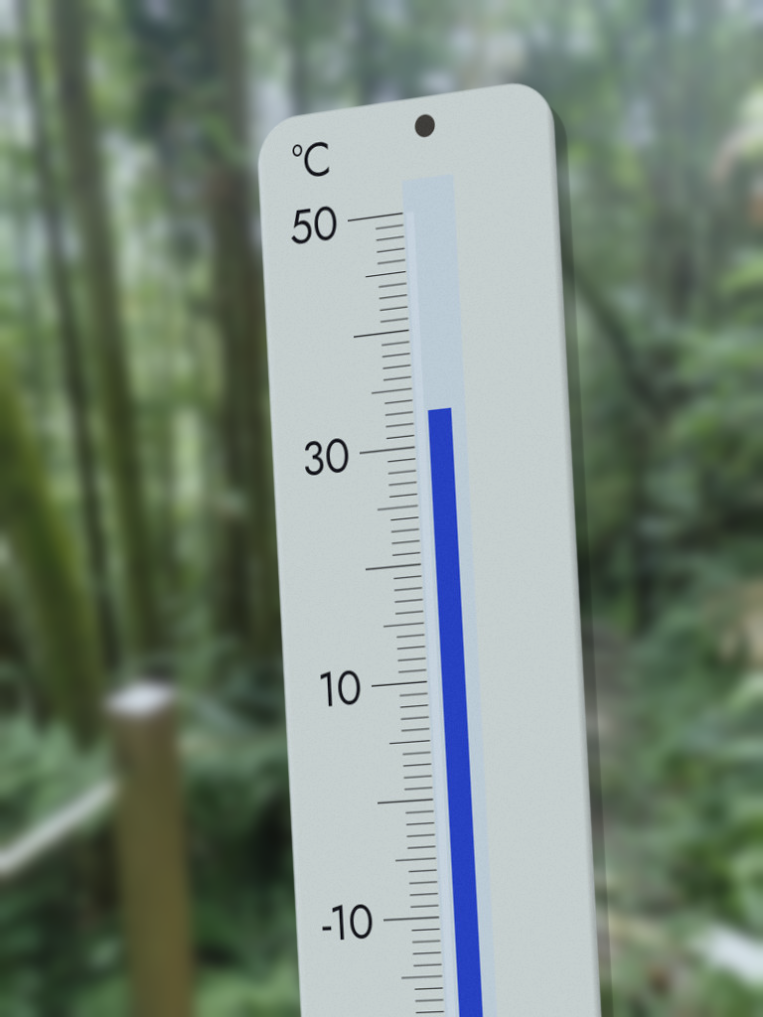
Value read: 33 (°C)
